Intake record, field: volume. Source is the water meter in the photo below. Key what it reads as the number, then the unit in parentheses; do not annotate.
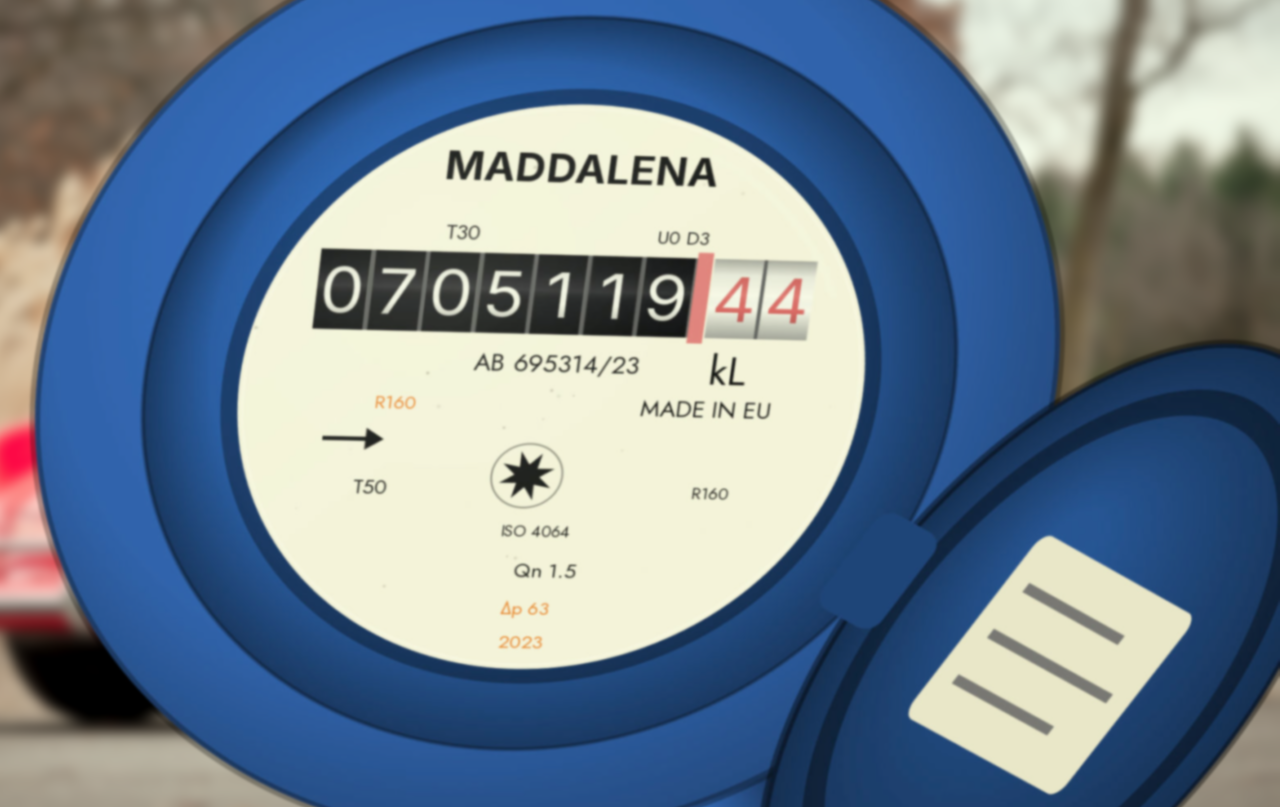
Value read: 705119.44 (kL)
